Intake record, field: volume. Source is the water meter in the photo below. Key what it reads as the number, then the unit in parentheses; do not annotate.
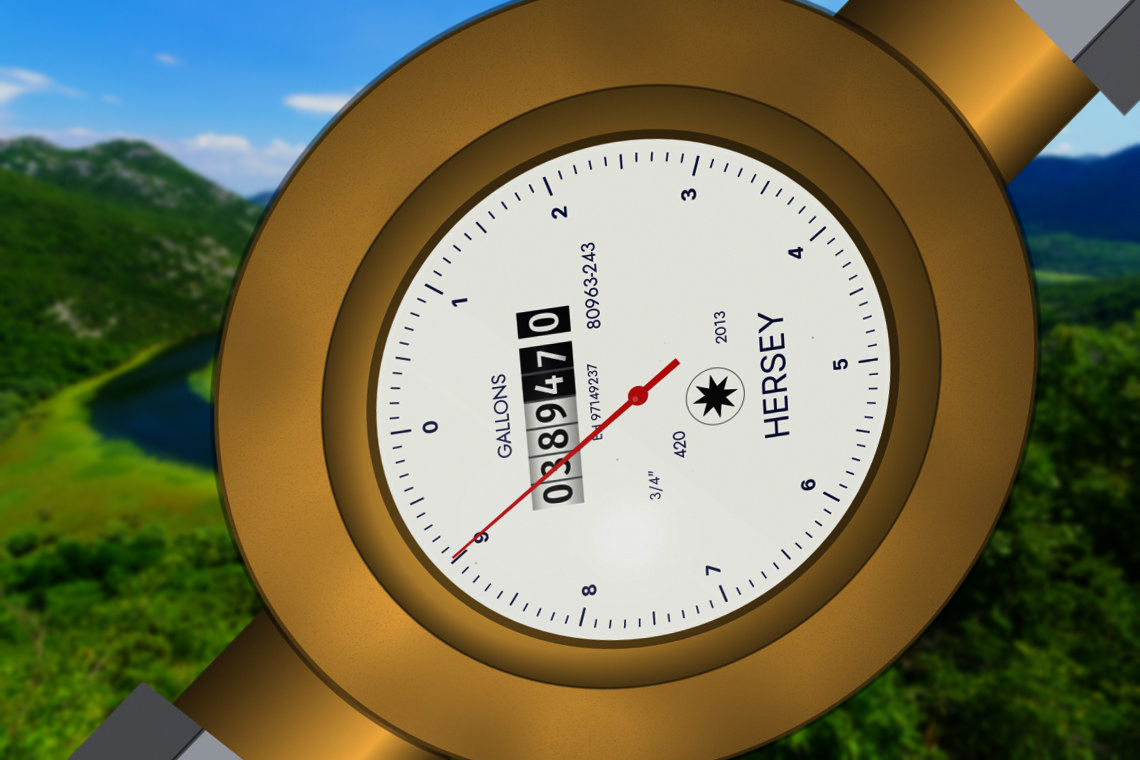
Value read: 389469.0 (gal)
